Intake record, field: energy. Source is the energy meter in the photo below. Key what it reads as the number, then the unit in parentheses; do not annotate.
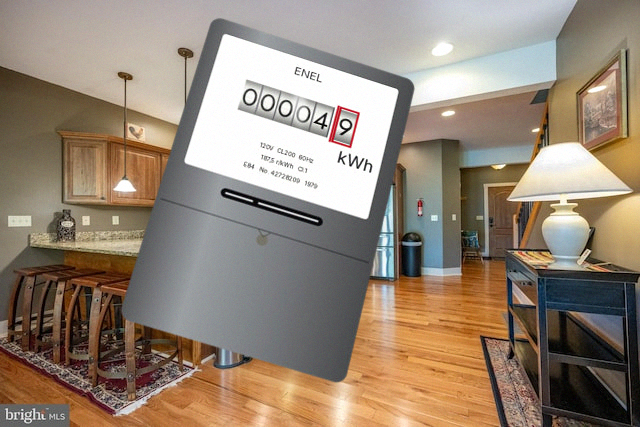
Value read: 4.9 (kWh)
